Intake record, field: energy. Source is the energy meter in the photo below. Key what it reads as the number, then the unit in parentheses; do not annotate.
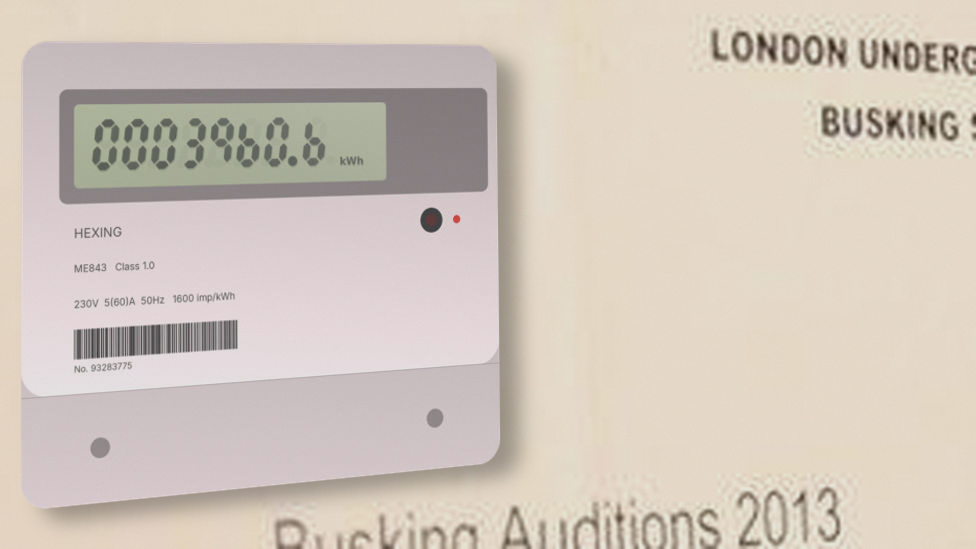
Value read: 3960.6 (kWh)
